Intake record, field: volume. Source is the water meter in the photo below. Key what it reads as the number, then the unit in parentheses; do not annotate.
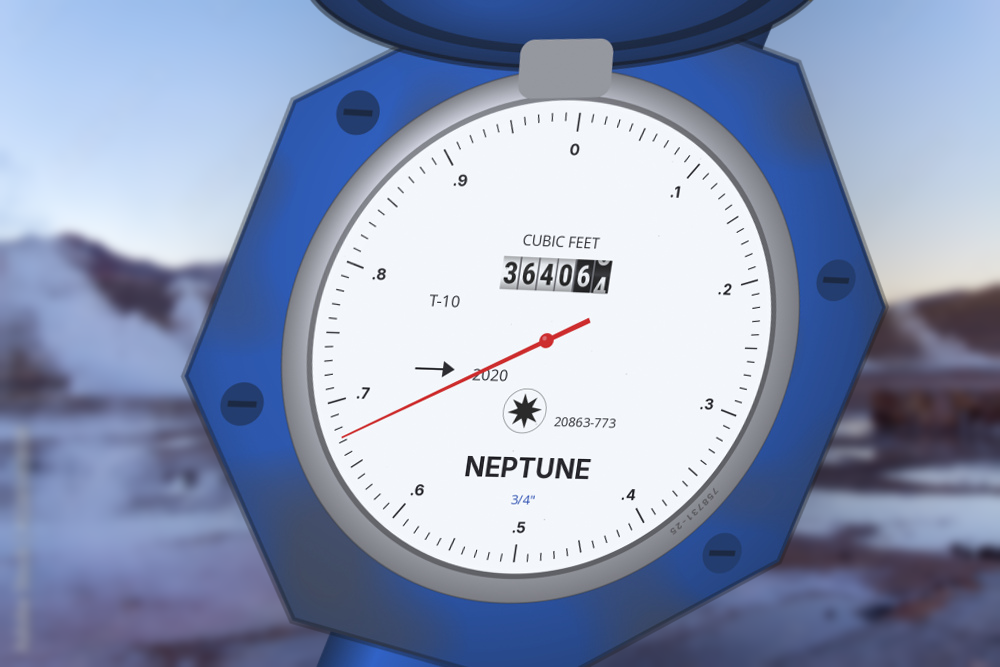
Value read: 364063.67 (ft³)
